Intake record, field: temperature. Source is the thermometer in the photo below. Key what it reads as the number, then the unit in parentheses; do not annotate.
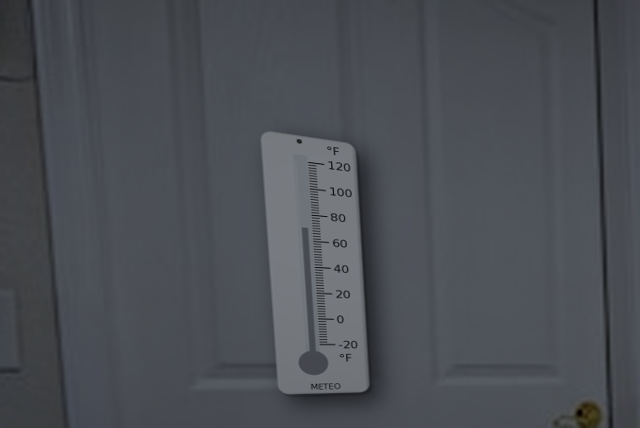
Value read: 70 (°F)
